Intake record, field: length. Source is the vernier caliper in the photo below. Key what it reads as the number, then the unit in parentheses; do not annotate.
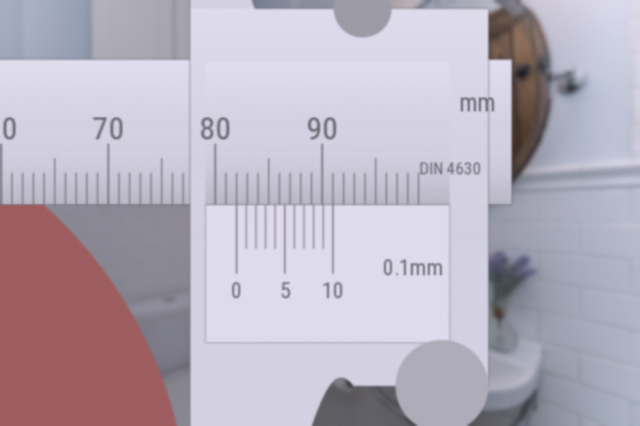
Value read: 82.0 (mm)
